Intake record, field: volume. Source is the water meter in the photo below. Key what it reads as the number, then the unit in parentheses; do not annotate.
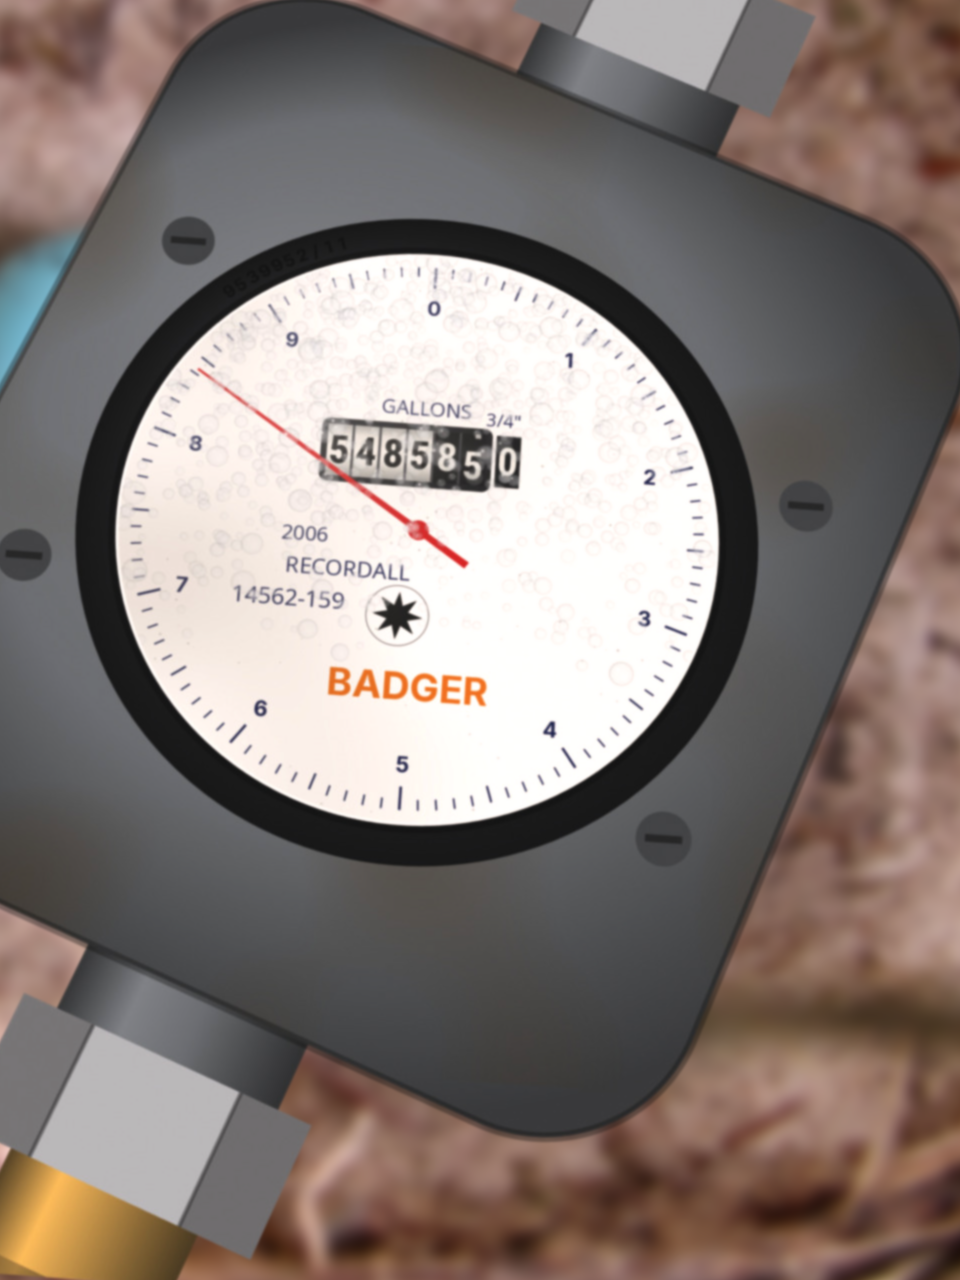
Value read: 5485848.4 (gal)
